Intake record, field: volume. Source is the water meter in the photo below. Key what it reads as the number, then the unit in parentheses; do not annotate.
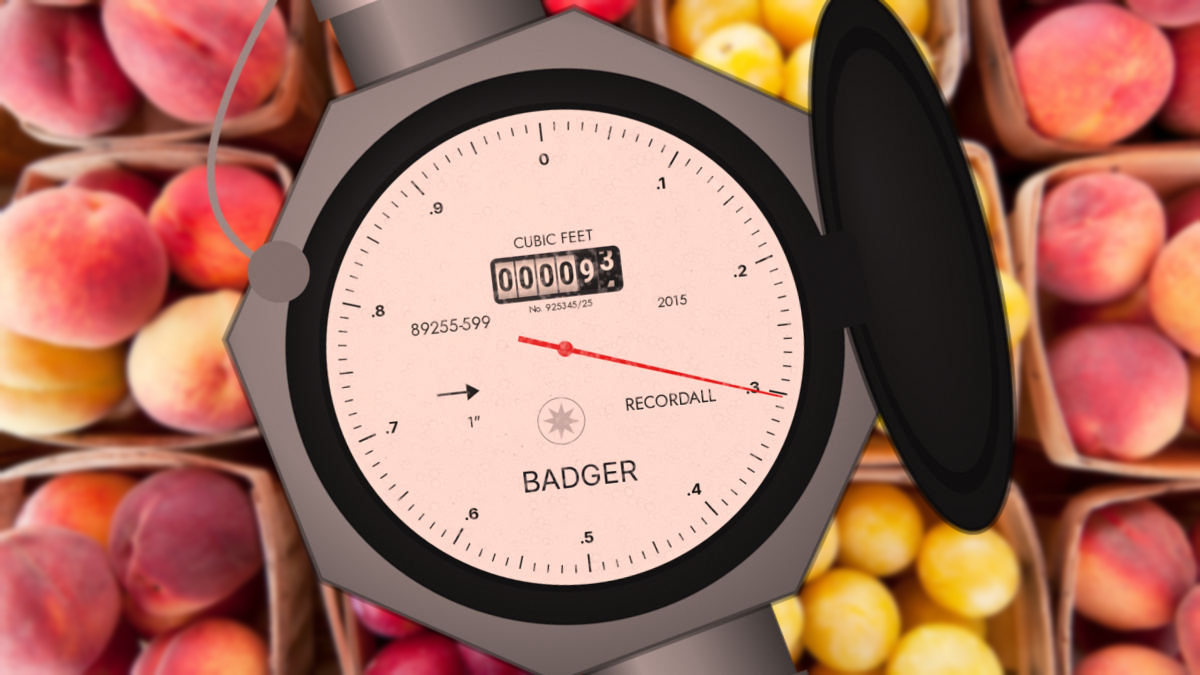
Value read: 93.30 (ft³)
